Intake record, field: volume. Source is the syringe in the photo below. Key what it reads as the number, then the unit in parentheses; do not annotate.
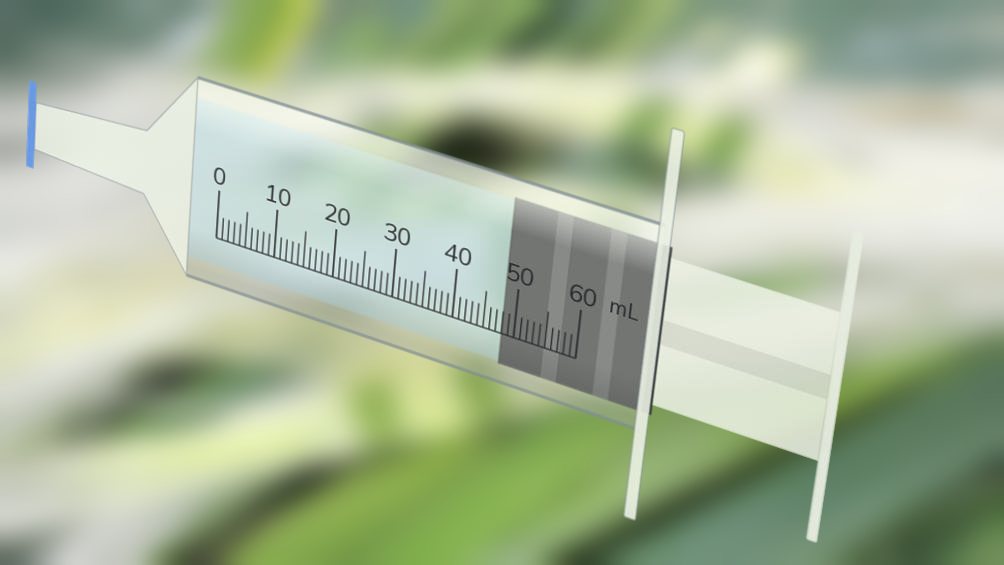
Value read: 48 (mL)
